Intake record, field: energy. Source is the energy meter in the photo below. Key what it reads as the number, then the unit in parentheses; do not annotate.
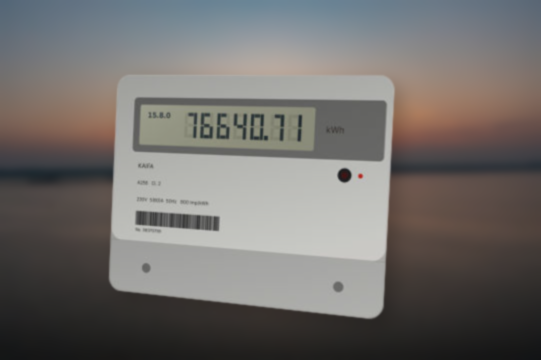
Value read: 76640.71 (kWh)
